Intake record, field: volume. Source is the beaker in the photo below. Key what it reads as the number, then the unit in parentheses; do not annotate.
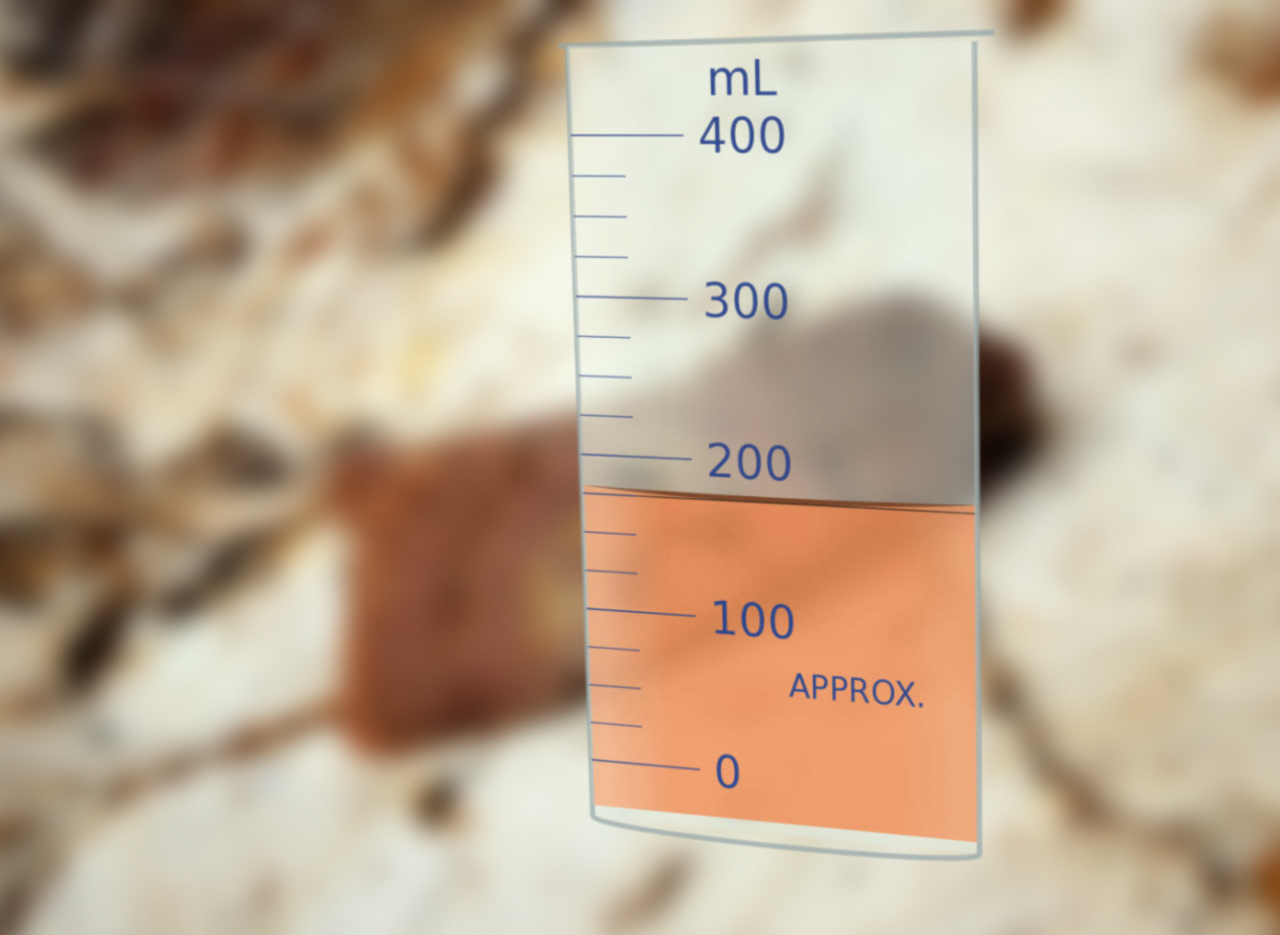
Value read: 175 (mL)
